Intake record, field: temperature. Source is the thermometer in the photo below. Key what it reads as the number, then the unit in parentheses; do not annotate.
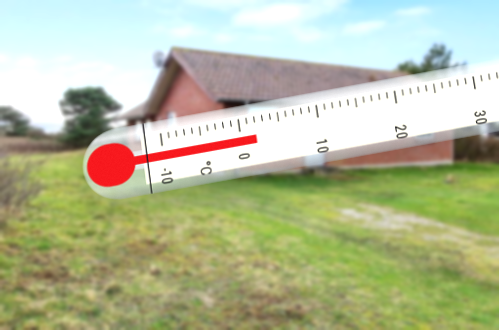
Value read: 2 (°C)
